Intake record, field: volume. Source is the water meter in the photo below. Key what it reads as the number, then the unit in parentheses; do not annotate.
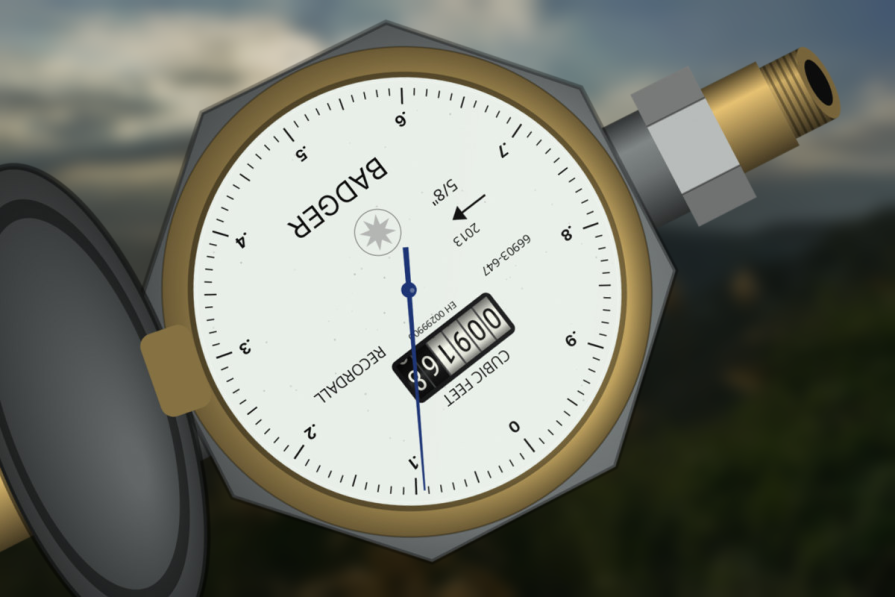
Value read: 9168.09 (ft³)
